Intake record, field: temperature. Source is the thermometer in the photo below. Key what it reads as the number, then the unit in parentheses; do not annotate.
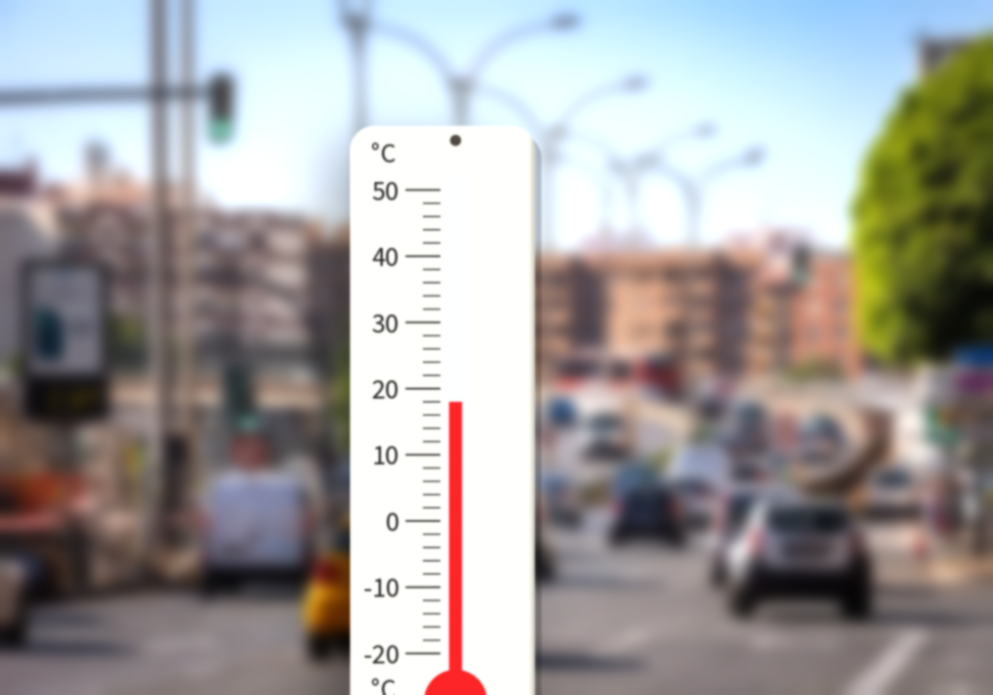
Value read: 18 (°C)
